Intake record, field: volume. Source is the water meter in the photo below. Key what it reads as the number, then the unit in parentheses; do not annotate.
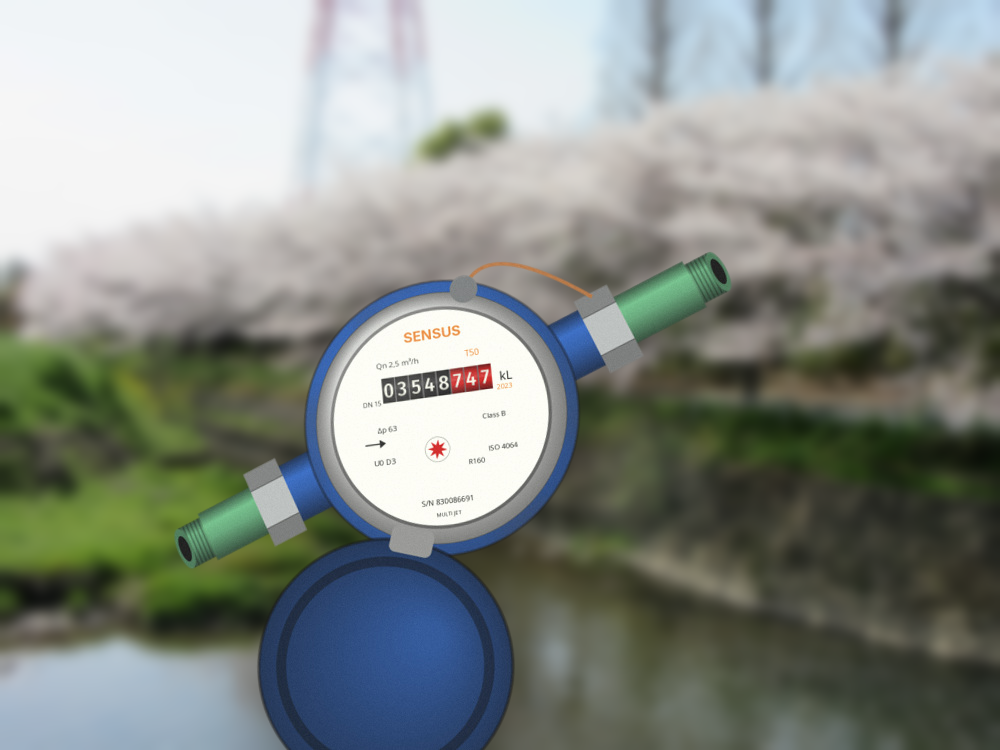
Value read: 3548.747 (kL)
